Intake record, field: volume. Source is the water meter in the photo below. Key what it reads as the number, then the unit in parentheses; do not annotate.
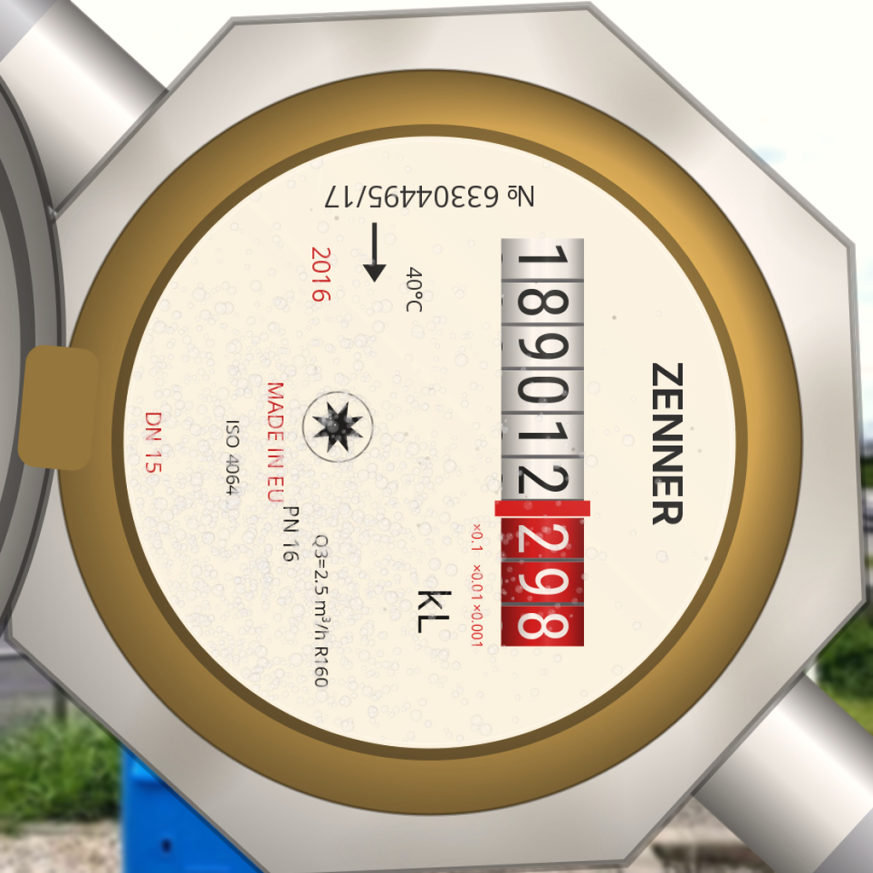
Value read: 189012.298 (kL)
